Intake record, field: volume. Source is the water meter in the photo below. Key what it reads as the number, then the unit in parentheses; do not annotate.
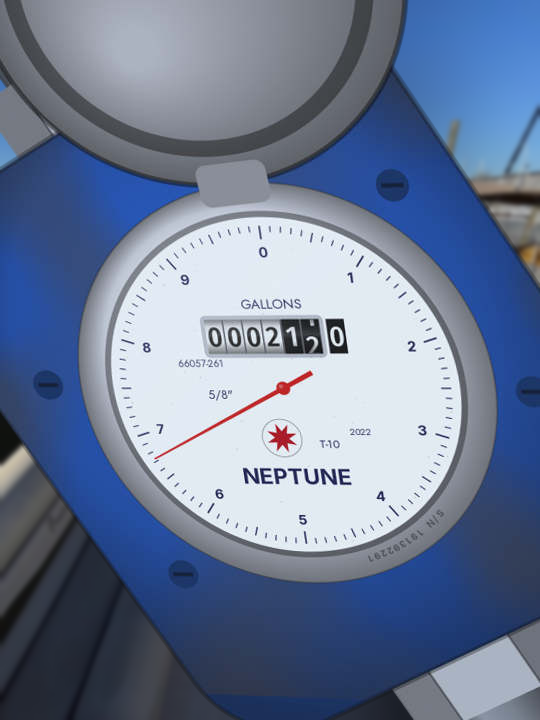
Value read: 2116.7 (gal)
